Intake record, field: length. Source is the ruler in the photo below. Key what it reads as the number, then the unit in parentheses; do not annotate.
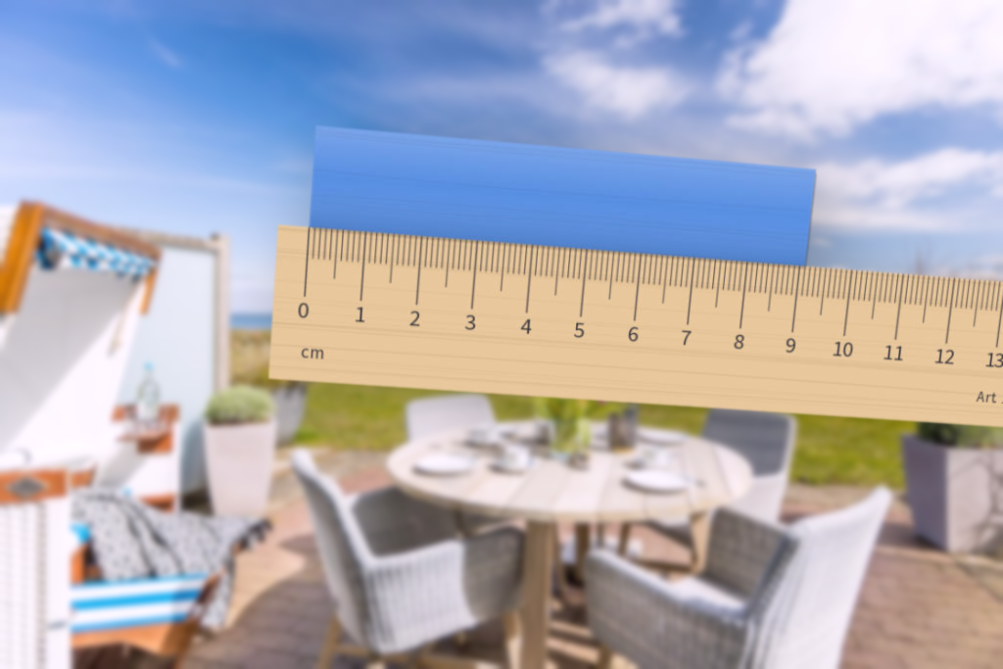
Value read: 9.1 (cm)
